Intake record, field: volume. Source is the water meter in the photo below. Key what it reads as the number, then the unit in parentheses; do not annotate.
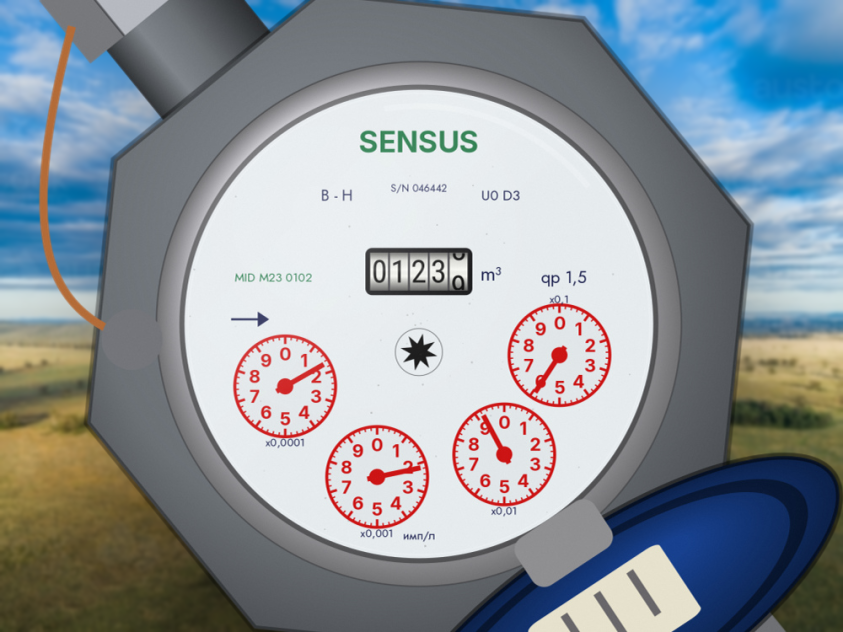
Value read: 1238.5921 (m³)
